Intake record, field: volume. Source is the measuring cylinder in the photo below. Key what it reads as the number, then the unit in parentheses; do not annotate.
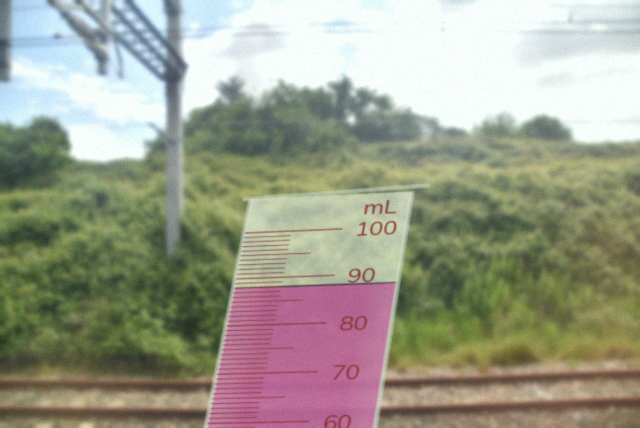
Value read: 88 (mL)
